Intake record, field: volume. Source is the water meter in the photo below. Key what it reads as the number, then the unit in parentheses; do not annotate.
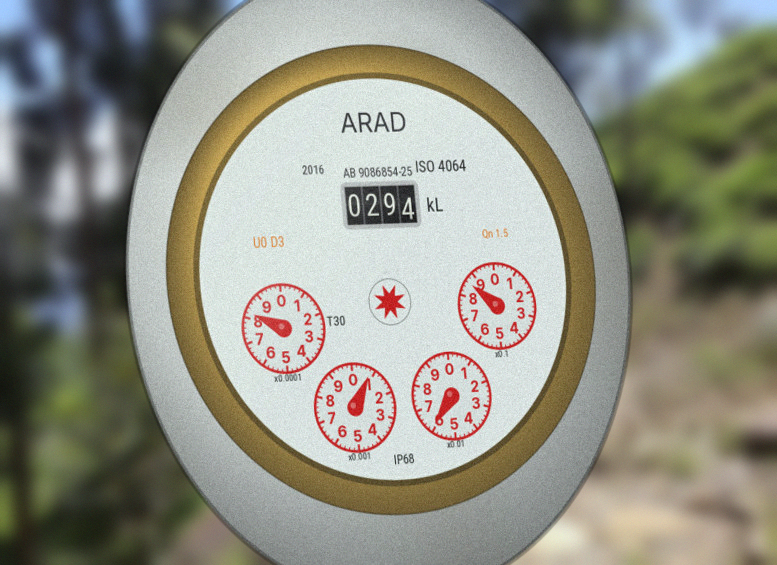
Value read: 293.8608 (kL)
